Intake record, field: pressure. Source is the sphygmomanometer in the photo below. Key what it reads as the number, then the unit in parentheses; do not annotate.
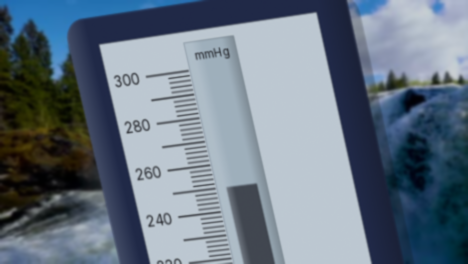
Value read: 250 (mmHg)
